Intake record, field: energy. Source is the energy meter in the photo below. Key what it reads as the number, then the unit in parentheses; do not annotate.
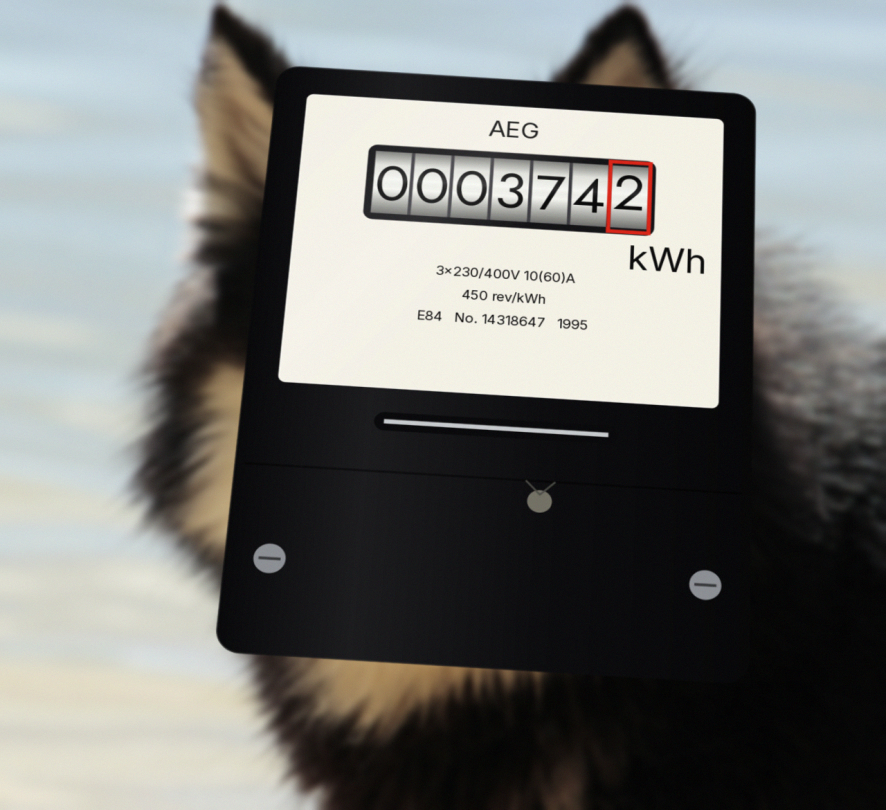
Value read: 374.2 (kWh)
